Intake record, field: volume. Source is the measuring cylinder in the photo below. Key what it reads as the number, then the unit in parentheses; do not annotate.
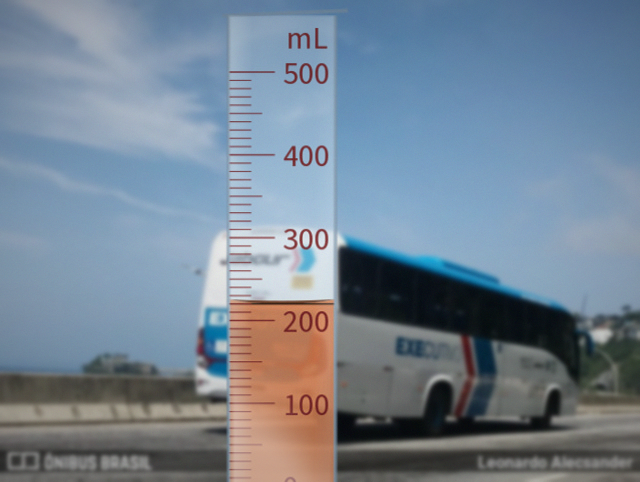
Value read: 220 (mL)
